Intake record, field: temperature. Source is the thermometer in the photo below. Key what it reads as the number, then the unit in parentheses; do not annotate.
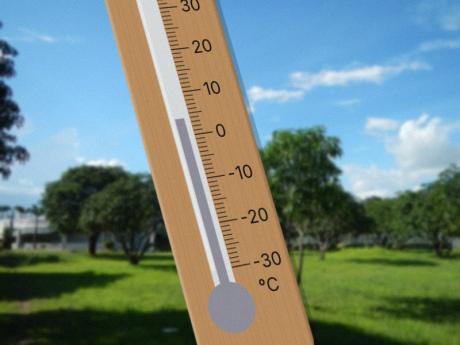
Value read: 4 (°C)
